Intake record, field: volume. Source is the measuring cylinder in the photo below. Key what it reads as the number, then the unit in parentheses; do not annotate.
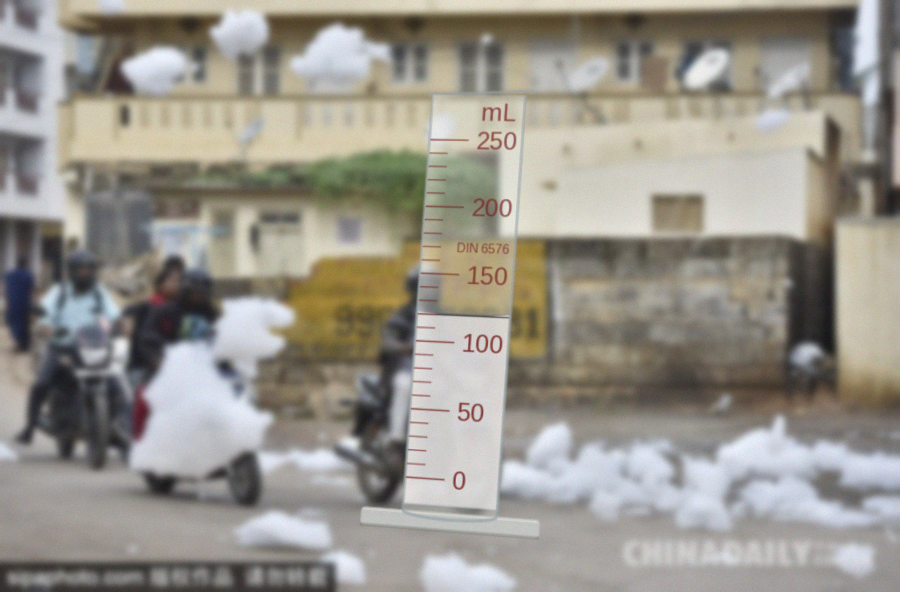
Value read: 120 (mL)
